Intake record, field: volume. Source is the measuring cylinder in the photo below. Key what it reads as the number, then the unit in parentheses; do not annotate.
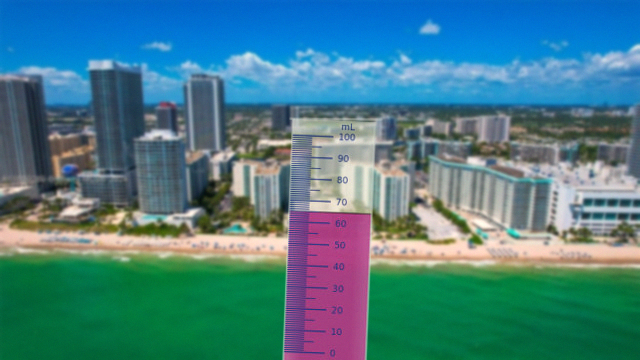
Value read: 65 (mL)
